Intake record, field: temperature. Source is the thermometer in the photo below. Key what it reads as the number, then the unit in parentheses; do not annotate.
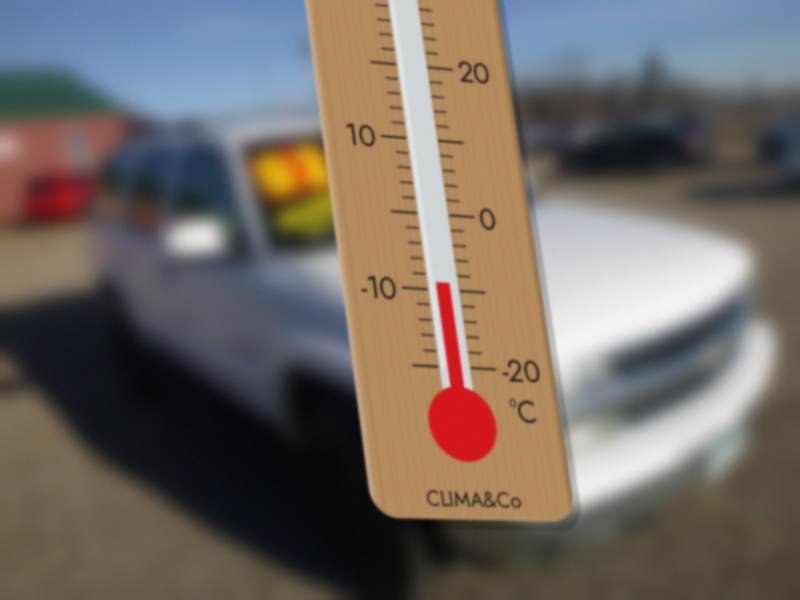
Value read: -9 (°C)
